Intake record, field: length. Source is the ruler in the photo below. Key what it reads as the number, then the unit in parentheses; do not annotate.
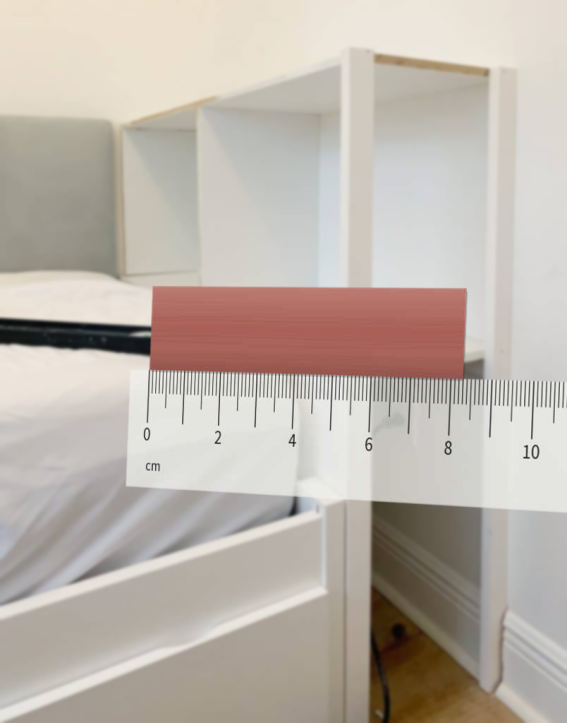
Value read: 8.3 (cm)
